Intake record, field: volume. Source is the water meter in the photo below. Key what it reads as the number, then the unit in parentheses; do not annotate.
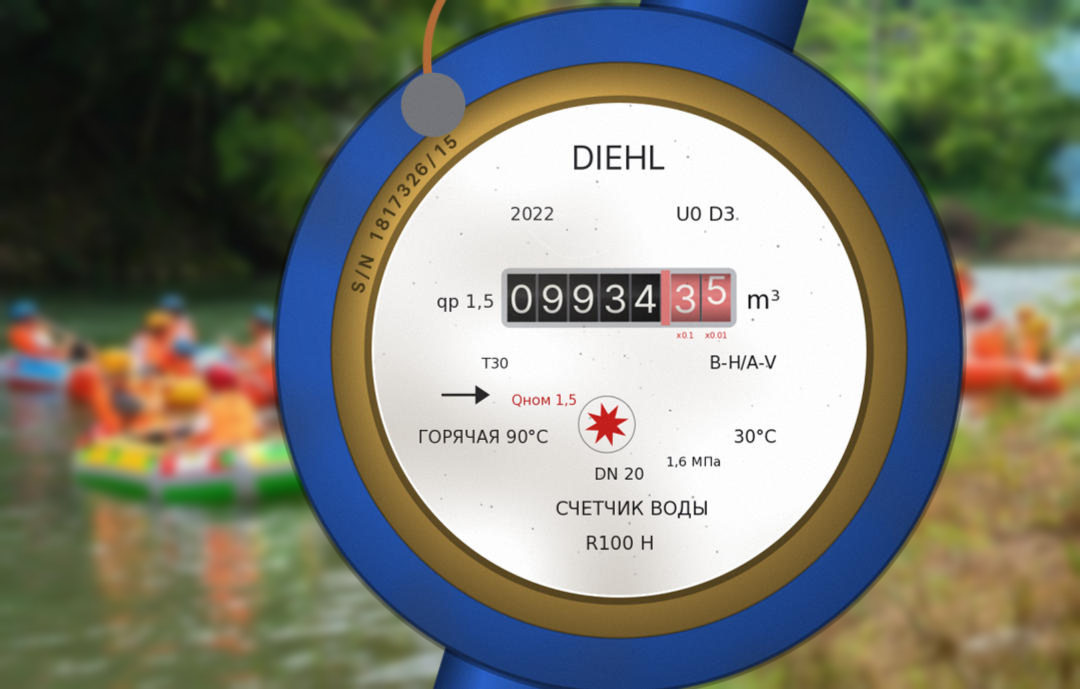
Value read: 9934.35 (m³)
